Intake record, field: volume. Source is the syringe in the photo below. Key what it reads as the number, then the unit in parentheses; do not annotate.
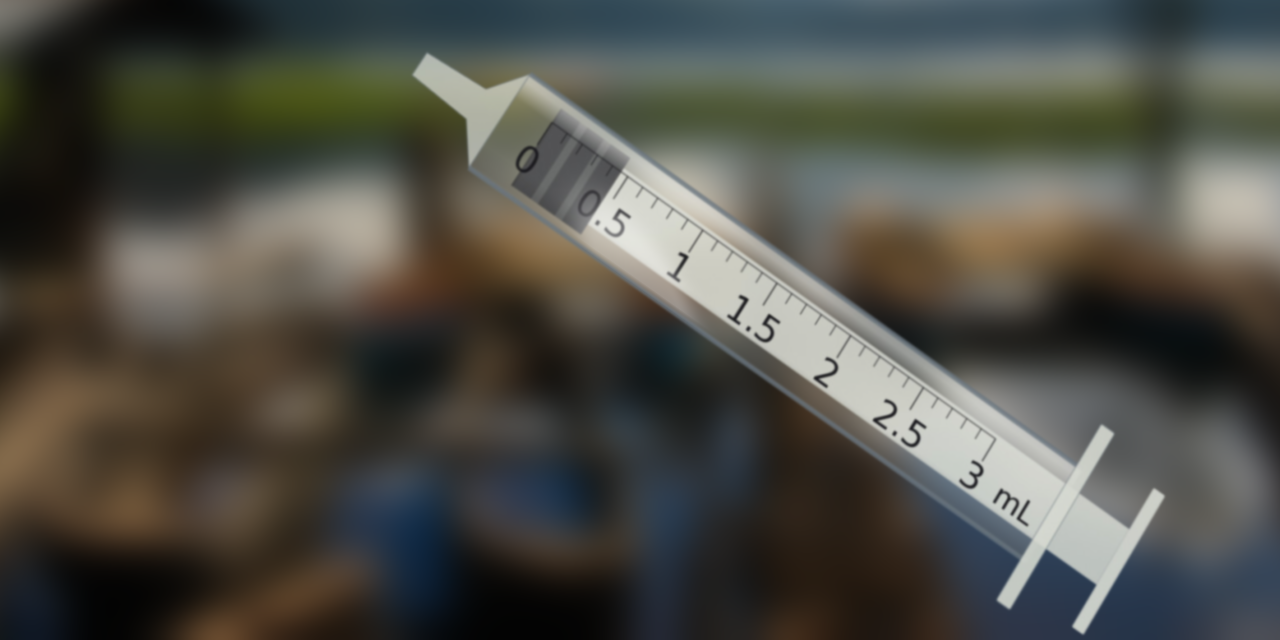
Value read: 0 (mL)
